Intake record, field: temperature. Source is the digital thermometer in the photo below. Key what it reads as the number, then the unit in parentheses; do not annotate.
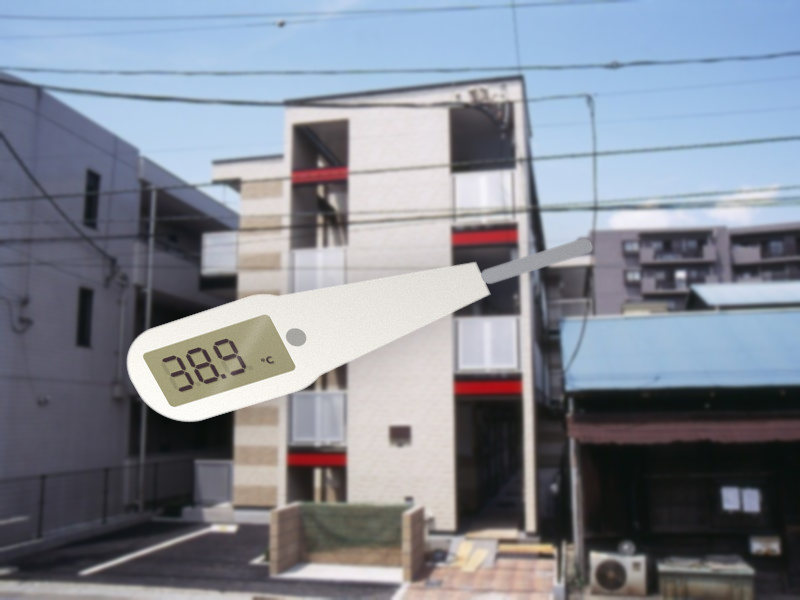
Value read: 38.9 (°C)
